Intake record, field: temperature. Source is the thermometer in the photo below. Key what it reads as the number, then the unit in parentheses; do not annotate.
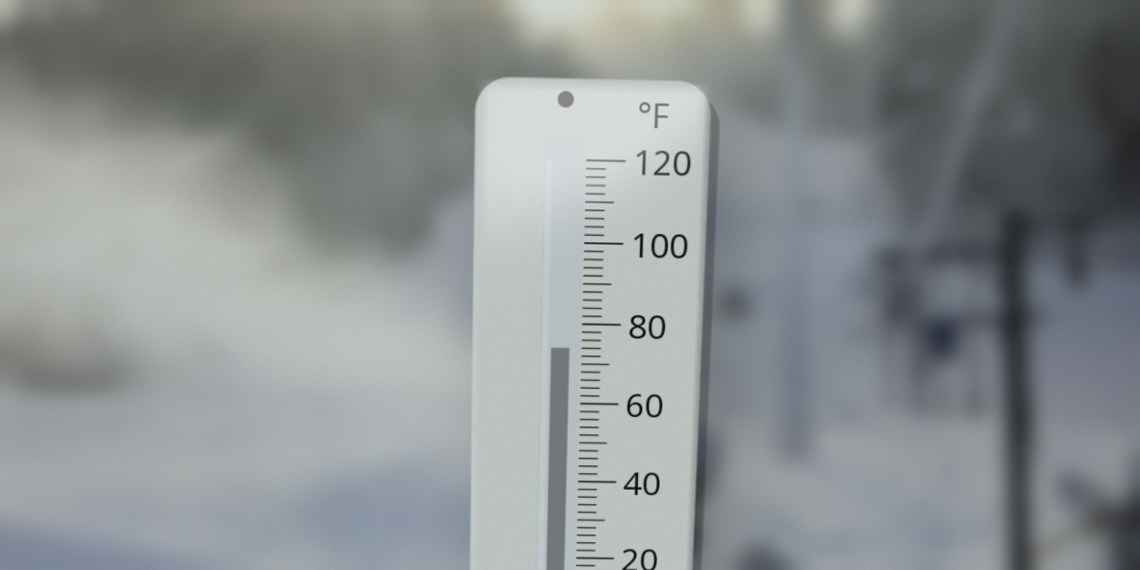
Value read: 74 (°F)
